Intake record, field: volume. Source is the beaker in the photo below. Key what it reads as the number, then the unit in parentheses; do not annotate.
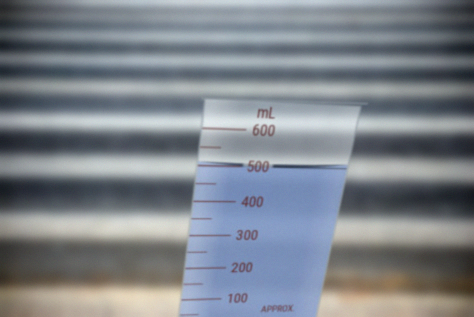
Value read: 500 (mL)
